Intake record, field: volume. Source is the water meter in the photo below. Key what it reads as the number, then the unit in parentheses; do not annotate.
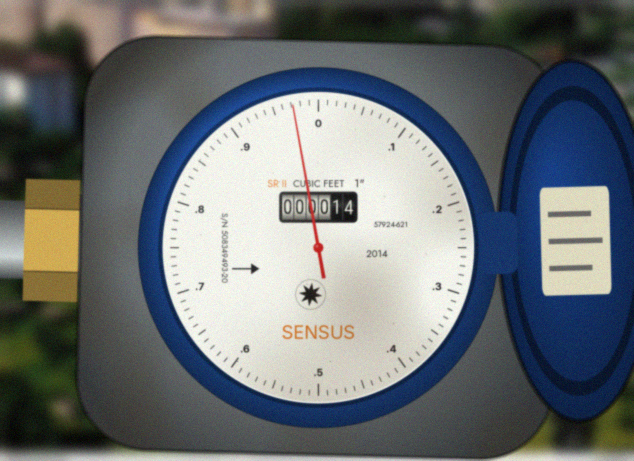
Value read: 13.97 (ft³)
